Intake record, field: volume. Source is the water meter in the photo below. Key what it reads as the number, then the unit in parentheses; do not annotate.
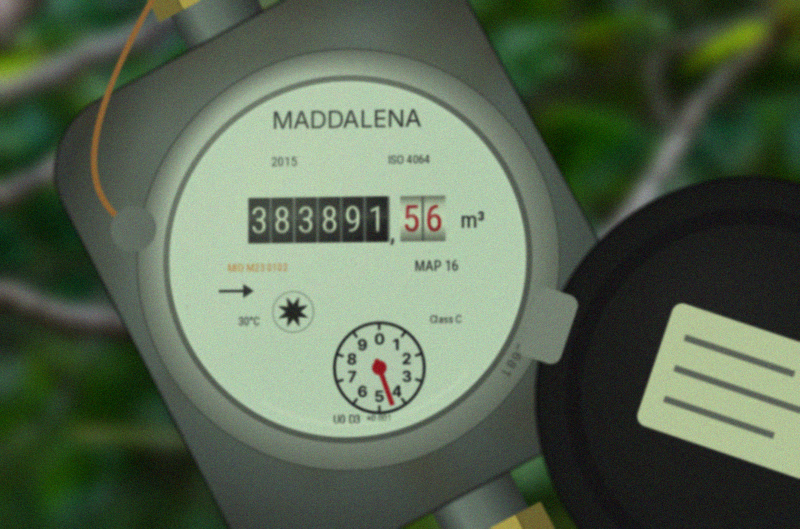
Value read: 383891.564 (m³)
